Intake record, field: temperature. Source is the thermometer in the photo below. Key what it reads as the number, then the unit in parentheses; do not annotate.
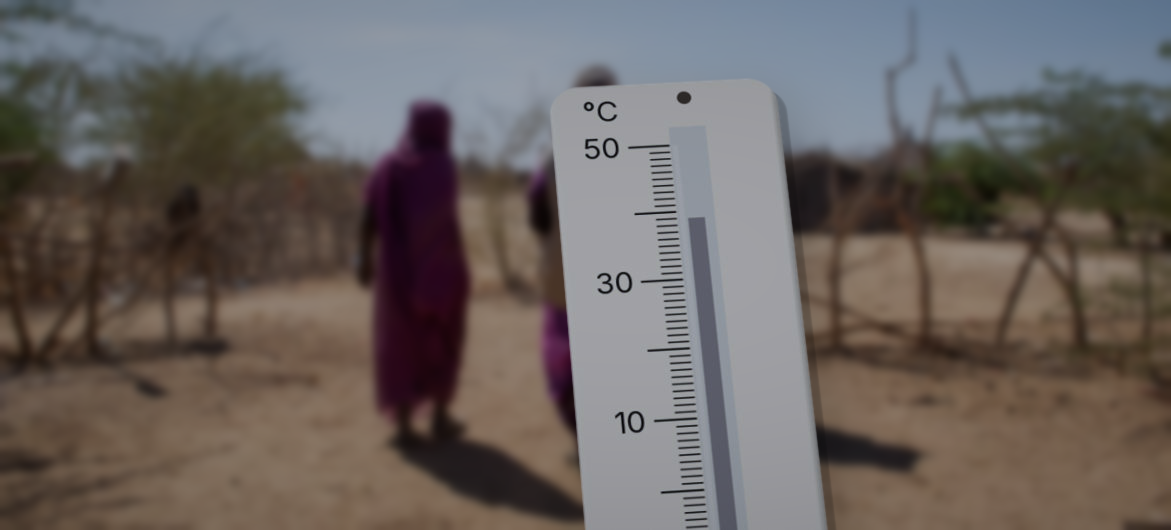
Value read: 39 (°C)
